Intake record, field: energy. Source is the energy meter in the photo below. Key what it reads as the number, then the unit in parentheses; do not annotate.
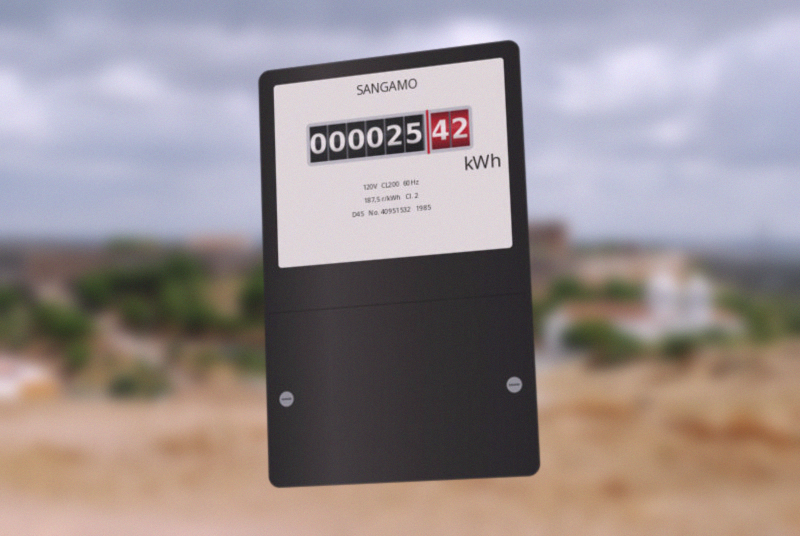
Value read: 25.42 (kWh)
